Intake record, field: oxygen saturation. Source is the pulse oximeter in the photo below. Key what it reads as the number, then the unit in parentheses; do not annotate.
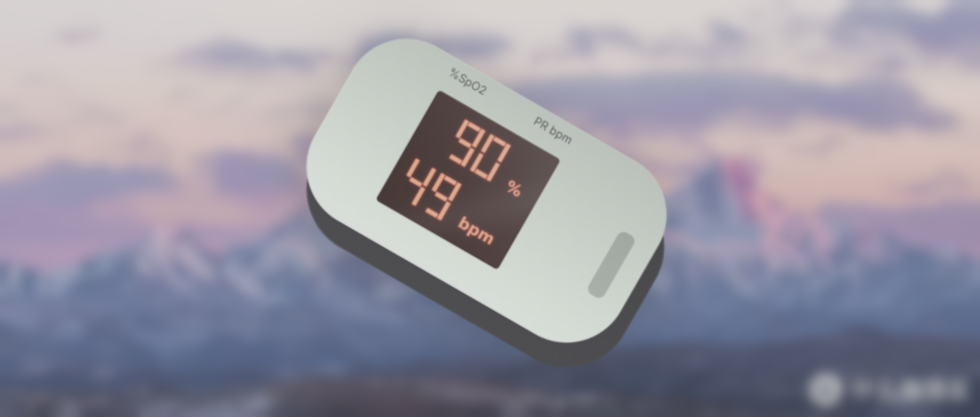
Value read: 90 (%)
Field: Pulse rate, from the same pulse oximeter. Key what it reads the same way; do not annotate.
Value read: 49 (bpm)
